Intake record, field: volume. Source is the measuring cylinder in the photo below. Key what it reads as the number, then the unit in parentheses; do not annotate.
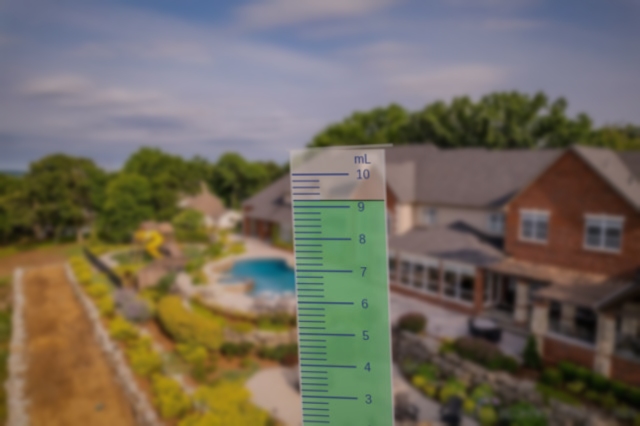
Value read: 9.2 (mL)
